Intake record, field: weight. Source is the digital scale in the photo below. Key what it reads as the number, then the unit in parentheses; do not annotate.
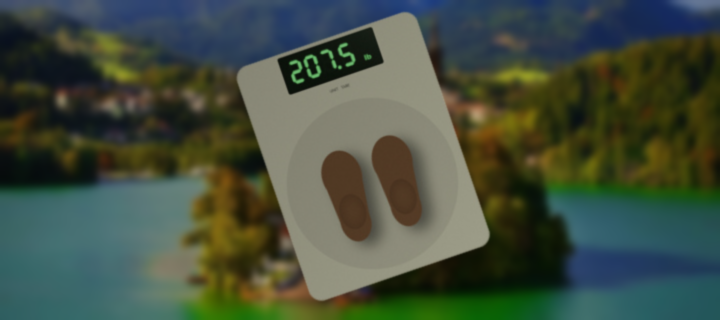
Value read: 207.5 (lb)
